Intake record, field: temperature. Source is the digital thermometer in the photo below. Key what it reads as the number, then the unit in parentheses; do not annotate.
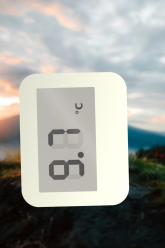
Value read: 9.7 (°C)
